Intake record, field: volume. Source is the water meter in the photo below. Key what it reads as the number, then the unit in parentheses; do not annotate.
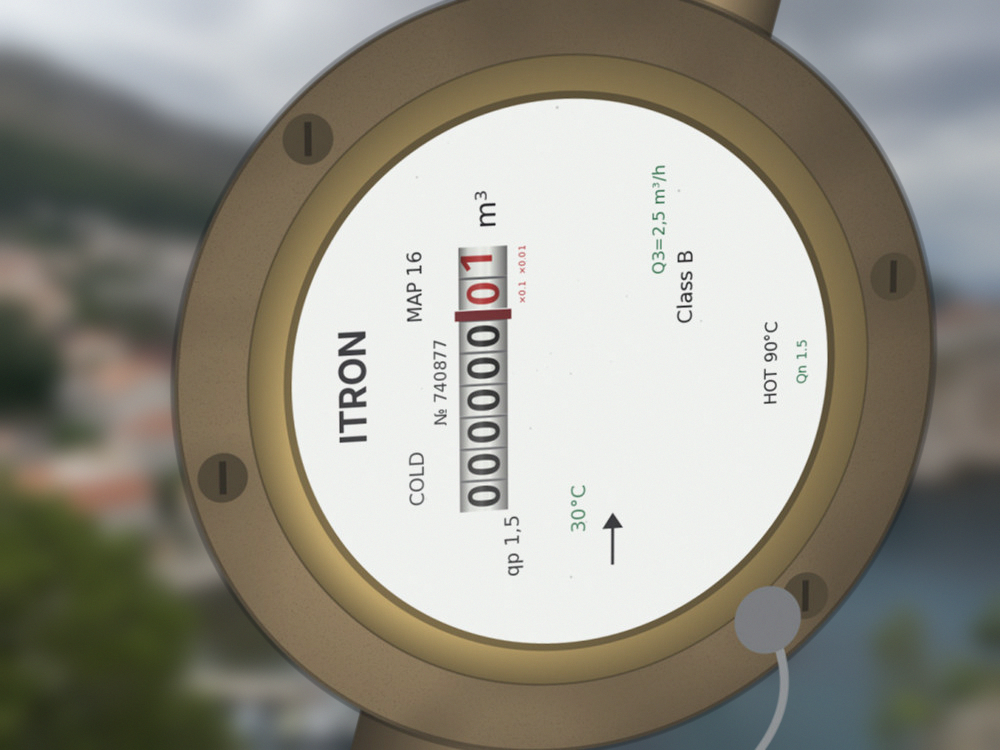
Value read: 0.01 (m³)
